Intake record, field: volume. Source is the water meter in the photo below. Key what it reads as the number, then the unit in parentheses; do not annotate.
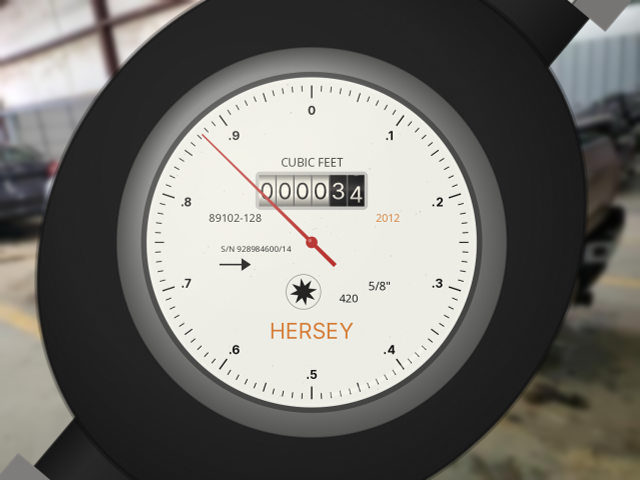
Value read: 33.87 (ft³)
